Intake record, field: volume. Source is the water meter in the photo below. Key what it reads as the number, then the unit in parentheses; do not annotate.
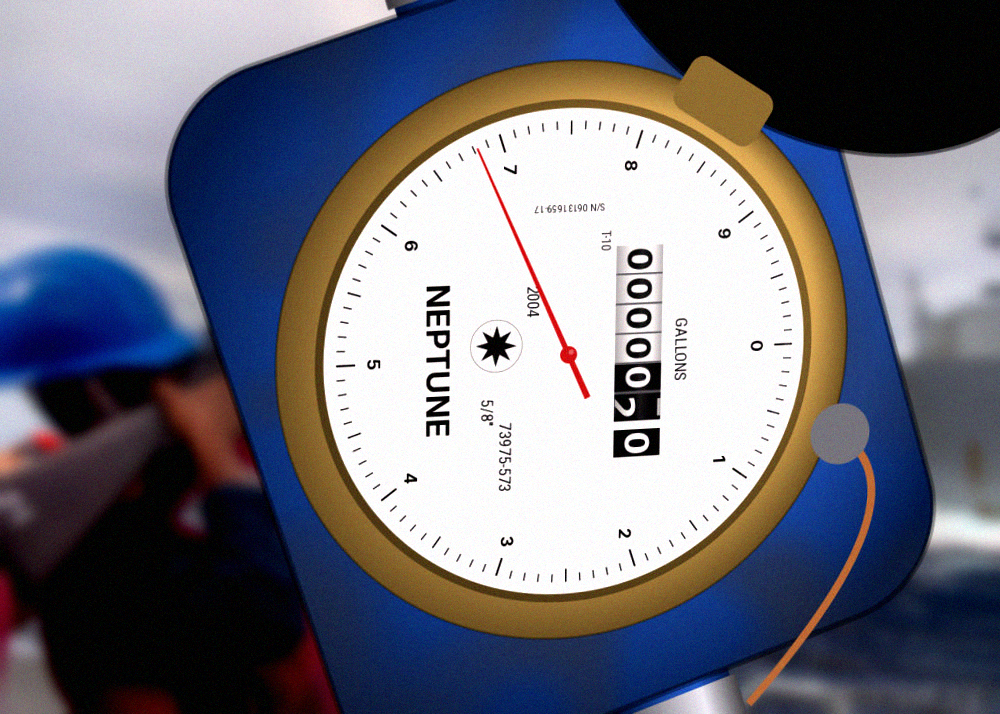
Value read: 16.8 (gal)
